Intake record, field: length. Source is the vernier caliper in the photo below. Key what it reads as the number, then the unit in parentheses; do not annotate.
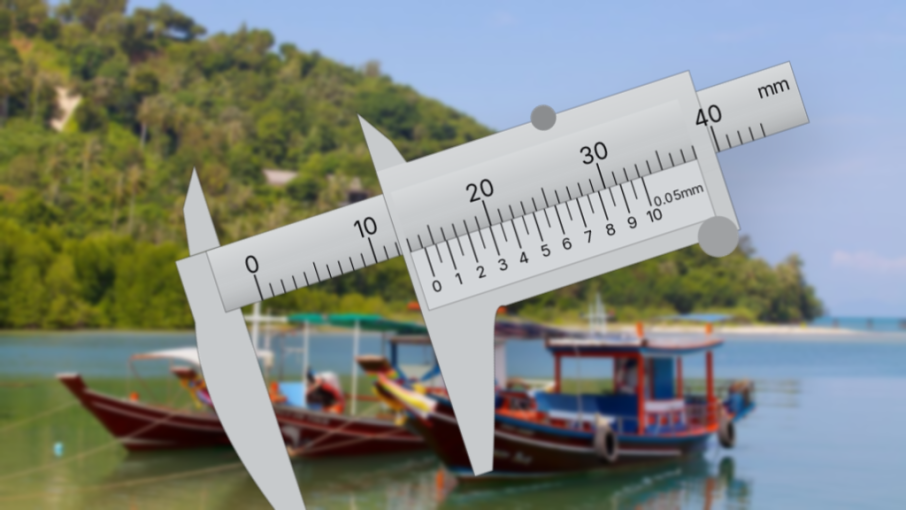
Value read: 14.2 (mm)
